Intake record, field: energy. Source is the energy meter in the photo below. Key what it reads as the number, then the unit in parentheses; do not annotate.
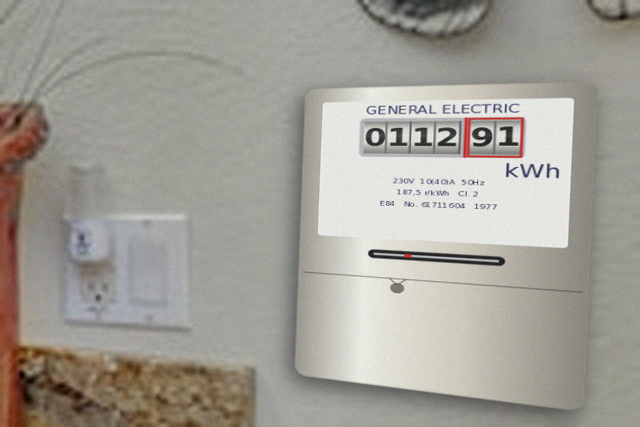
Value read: 112.91 (kWh)
